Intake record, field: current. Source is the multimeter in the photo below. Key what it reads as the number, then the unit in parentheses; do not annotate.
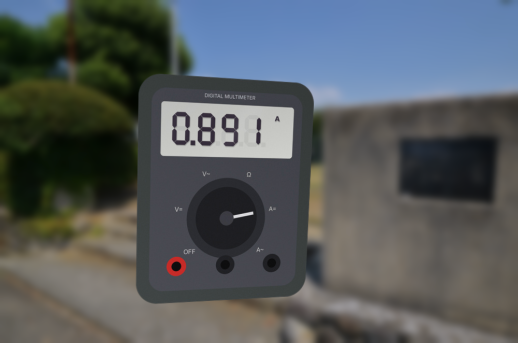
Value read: 0.891 (A)
